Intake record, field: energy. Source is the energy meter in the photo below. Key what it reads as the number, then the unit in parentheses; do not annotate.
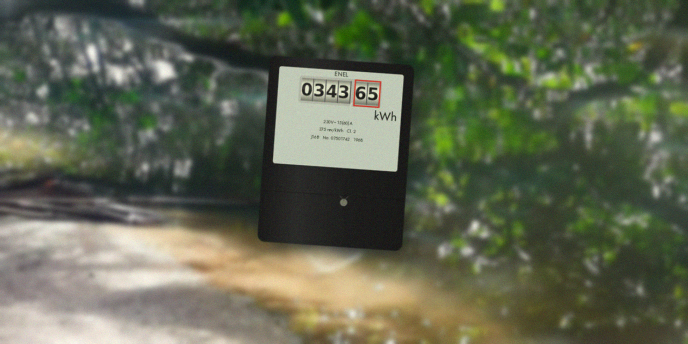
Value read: 343.65 (kWh)
